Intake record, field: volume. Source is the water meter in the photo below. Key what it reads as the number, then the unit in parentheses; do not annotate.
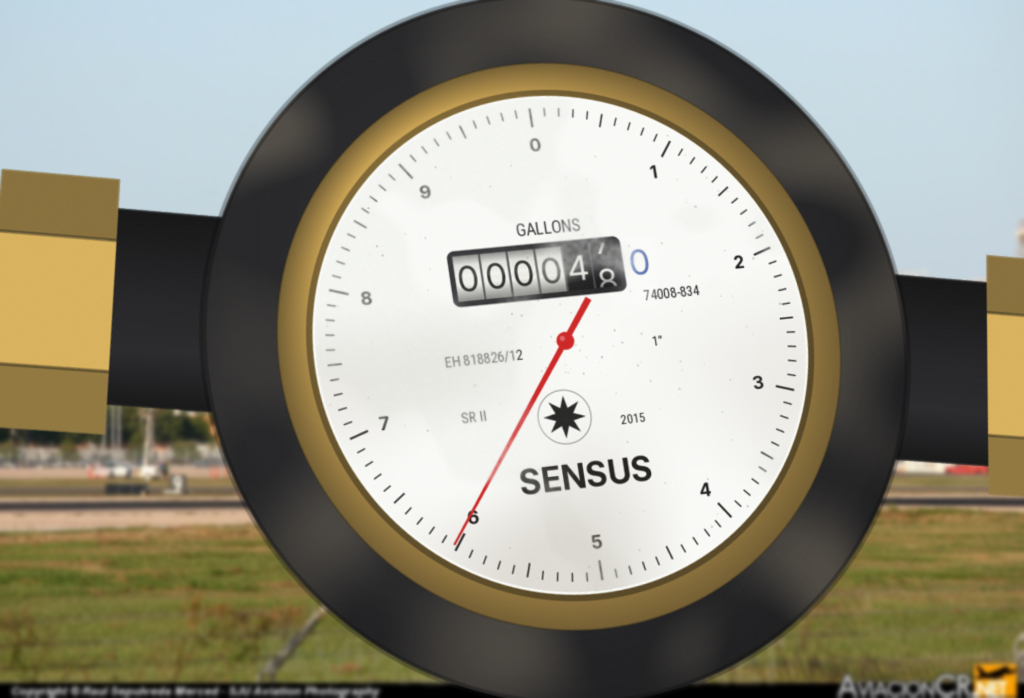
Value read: 476.0 (gal)
